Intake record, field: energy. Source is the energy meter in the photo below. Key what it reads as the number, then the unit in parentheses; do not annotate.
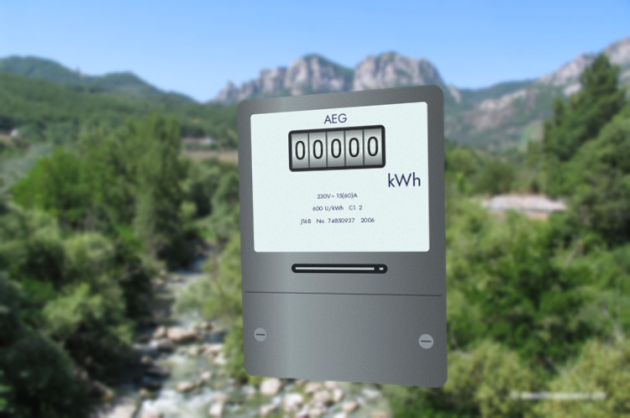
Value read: 0 (kWh)
